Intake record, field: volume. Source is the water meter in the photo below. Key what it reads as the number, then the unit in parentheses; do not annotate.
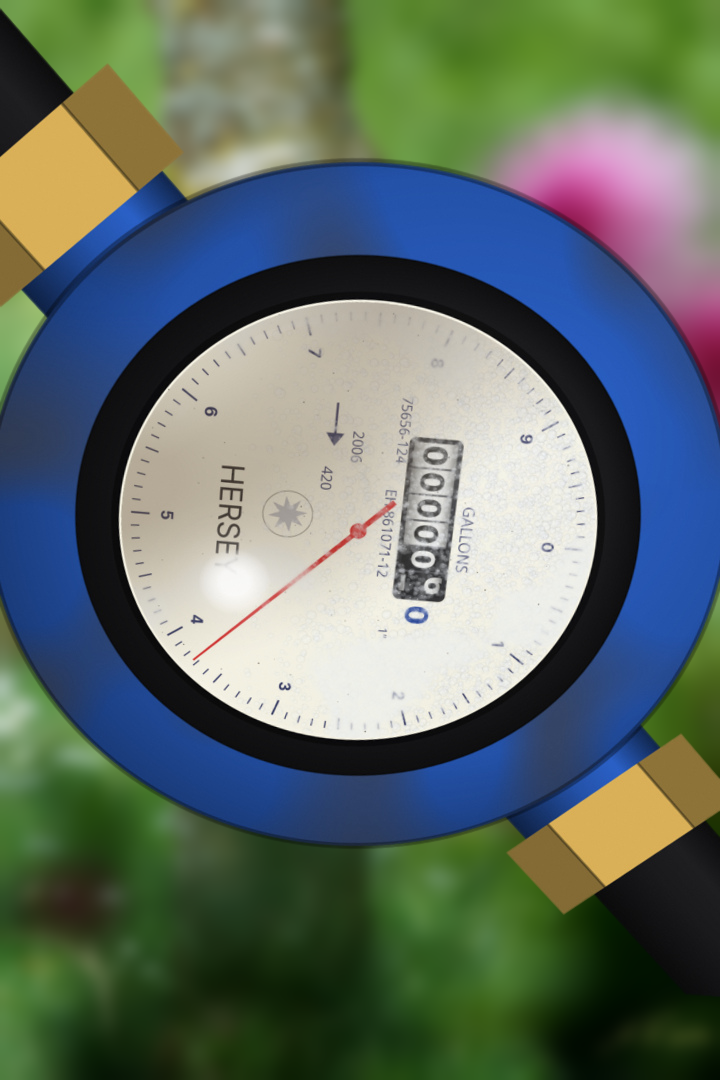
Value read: 63.7 (gal)
